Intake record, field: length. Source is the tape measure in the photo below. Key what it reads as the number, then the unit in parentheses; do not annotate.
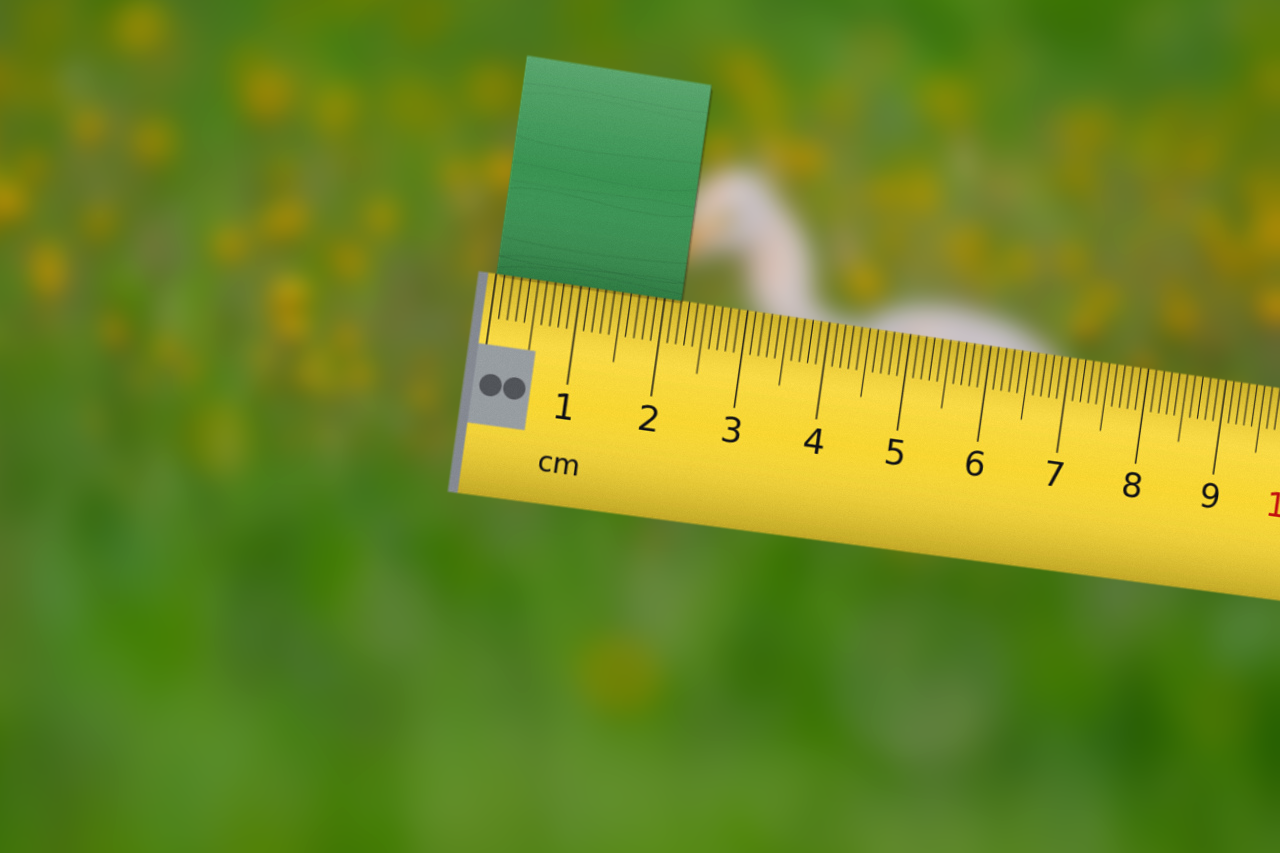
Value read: 2.2 (cm)
